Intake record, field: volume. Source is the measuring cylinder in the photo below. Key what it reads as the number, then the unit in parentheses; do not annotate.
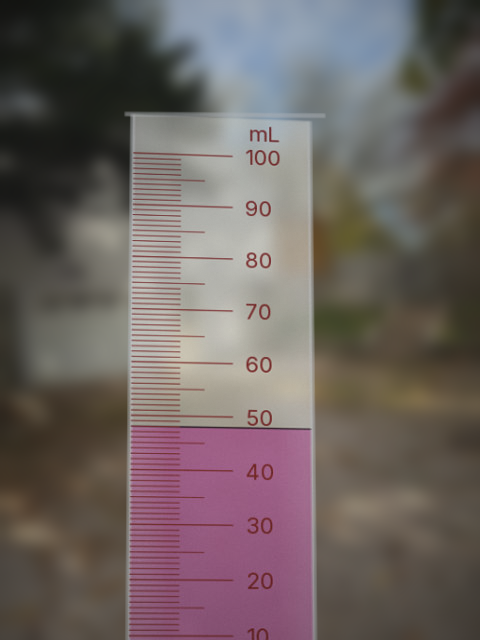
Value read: 48 (mL)
